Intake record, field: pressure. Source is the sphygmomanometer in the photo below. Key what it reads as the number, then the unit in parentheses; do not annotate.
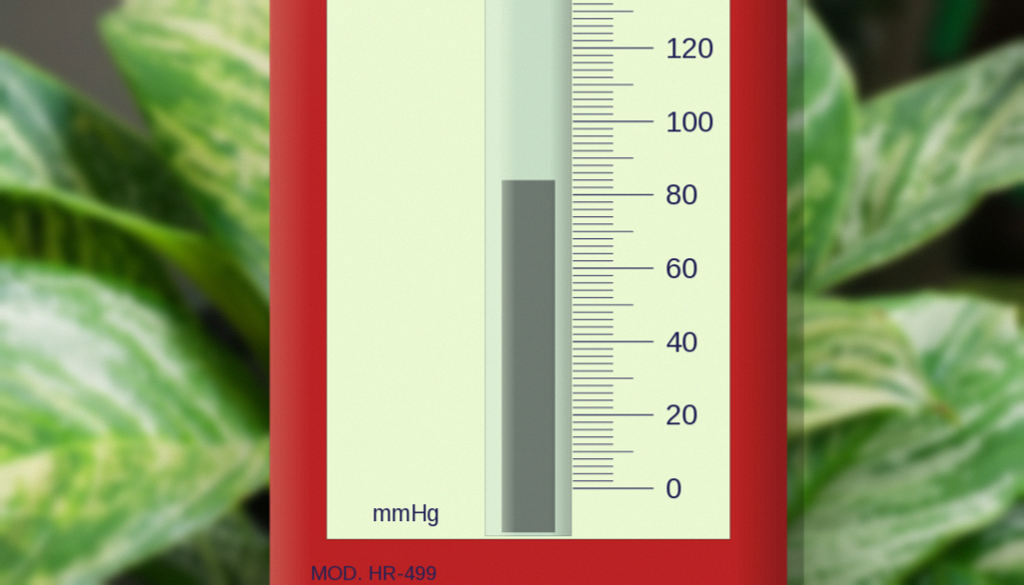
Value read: 84 (mmHg)
